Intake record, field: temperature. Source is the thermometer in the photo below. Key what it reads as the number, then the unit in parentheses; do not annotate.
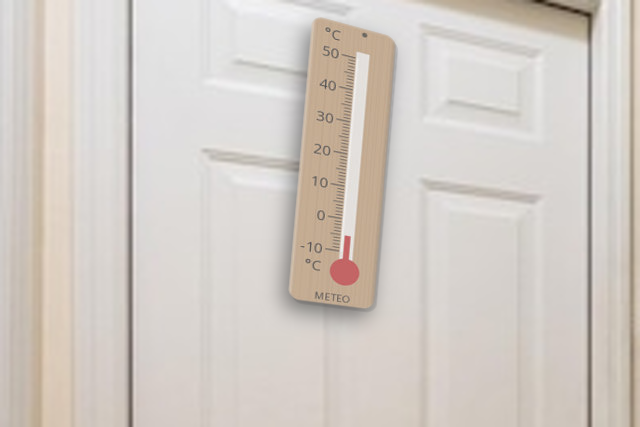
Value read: -5 (°C)
